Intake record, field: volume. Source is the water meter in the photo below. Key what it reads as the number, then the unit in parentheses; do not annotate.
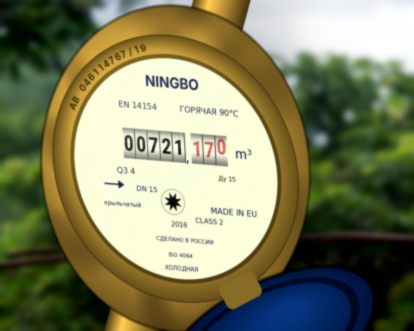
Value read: 721.170 (m³)
